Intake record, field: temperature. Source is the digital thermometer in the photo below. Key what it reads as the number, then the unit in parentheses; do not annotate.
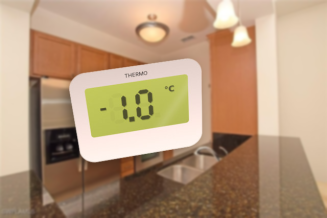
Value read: -1.0 (°C)
